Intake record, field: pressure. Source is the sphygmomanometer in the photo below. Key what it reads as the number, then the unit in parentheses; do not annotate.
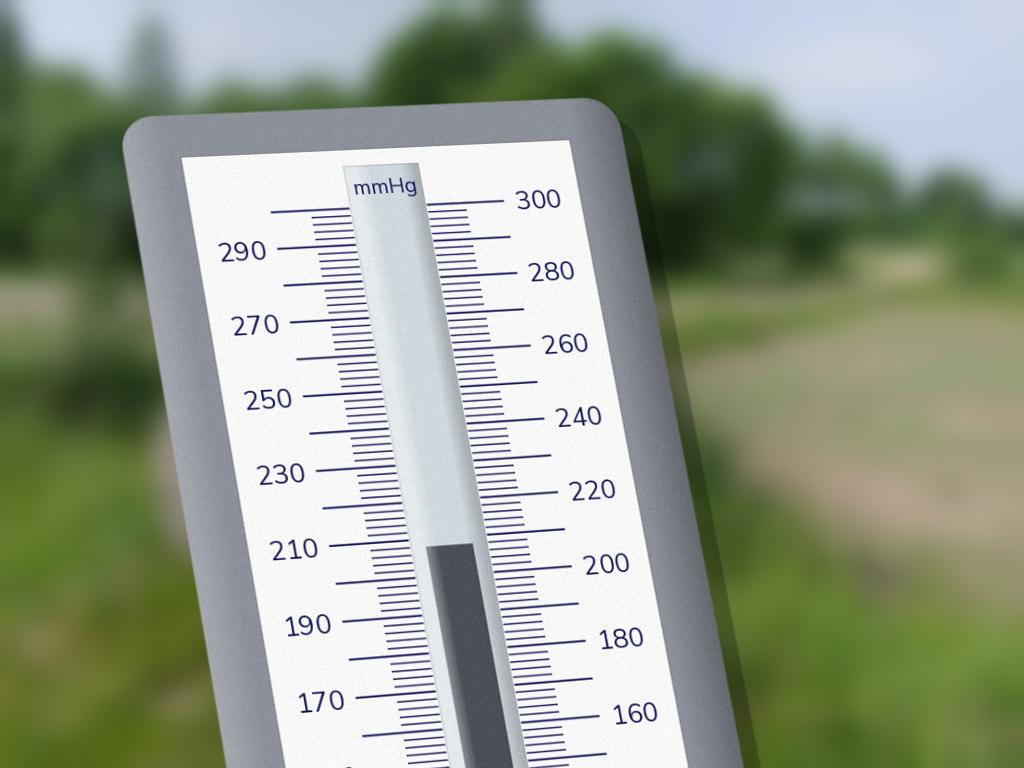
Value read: 208 (mmHg)
